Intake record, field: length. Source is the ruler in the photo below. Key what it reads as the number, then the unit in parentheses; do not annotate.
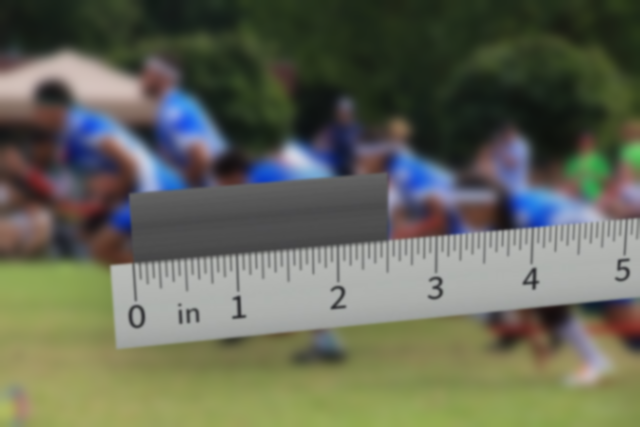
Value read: 2.5 (in)
